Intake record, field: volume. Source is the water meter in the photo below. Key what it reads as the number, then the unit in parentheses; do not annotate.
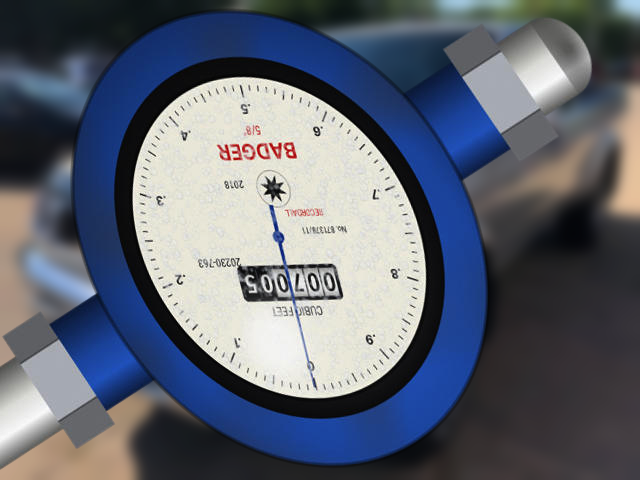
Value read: 7005.00 (ft³)
